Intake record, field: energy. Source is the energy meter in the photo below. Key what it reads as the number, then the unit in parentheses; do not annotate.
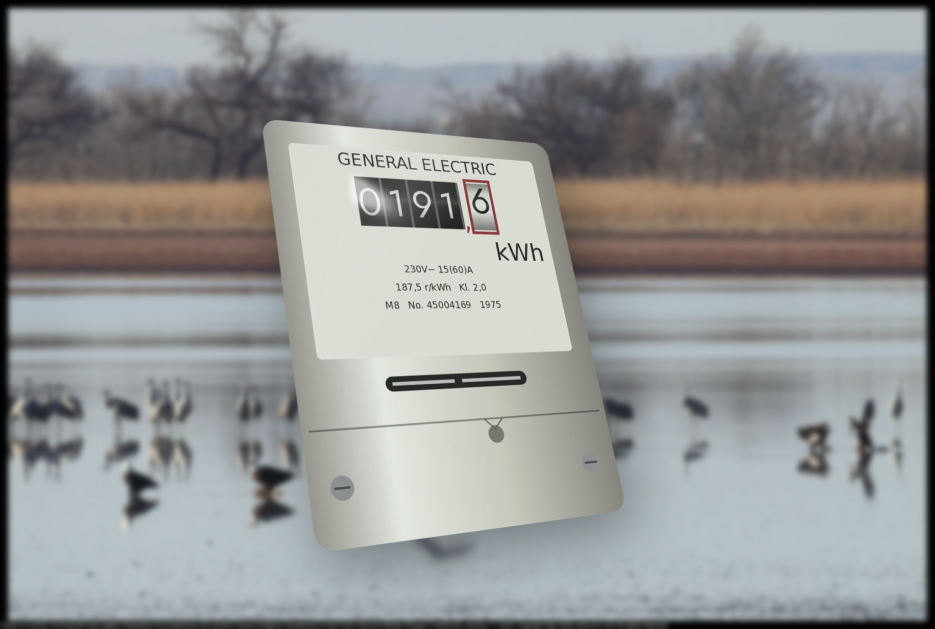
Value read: 191.6 (kWh)
